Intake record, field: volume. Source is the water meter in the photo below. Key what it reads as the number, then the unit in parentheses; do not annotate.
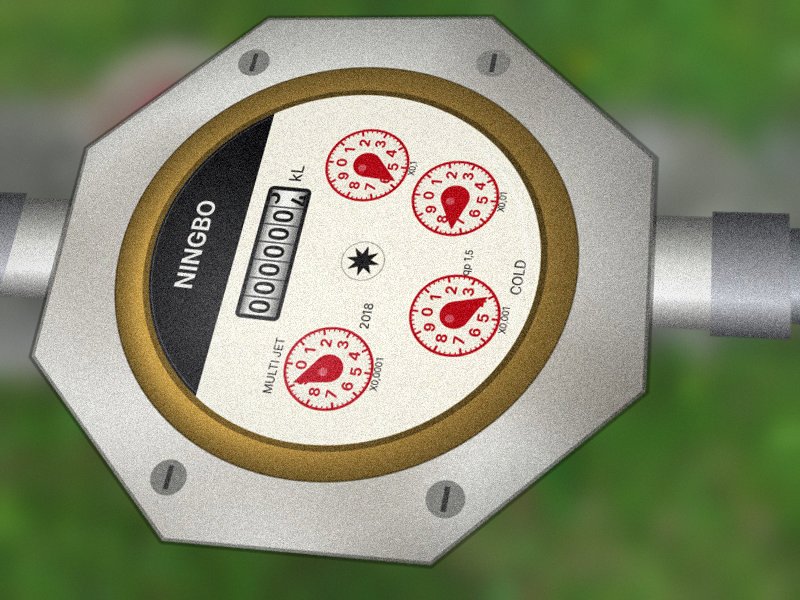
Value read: 3.5739 (kL)
